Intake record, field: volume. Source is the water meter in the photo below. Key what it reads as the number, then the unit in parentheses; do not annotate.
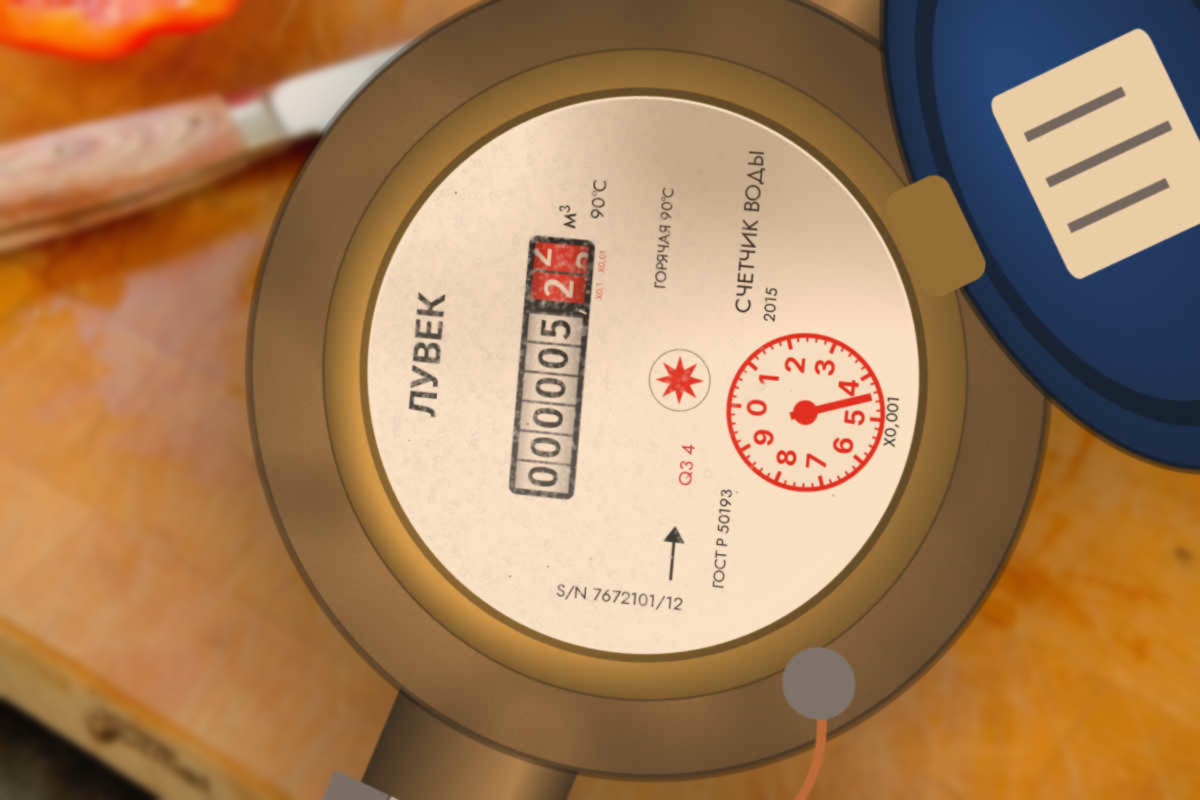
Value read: 5.224 (m³)
